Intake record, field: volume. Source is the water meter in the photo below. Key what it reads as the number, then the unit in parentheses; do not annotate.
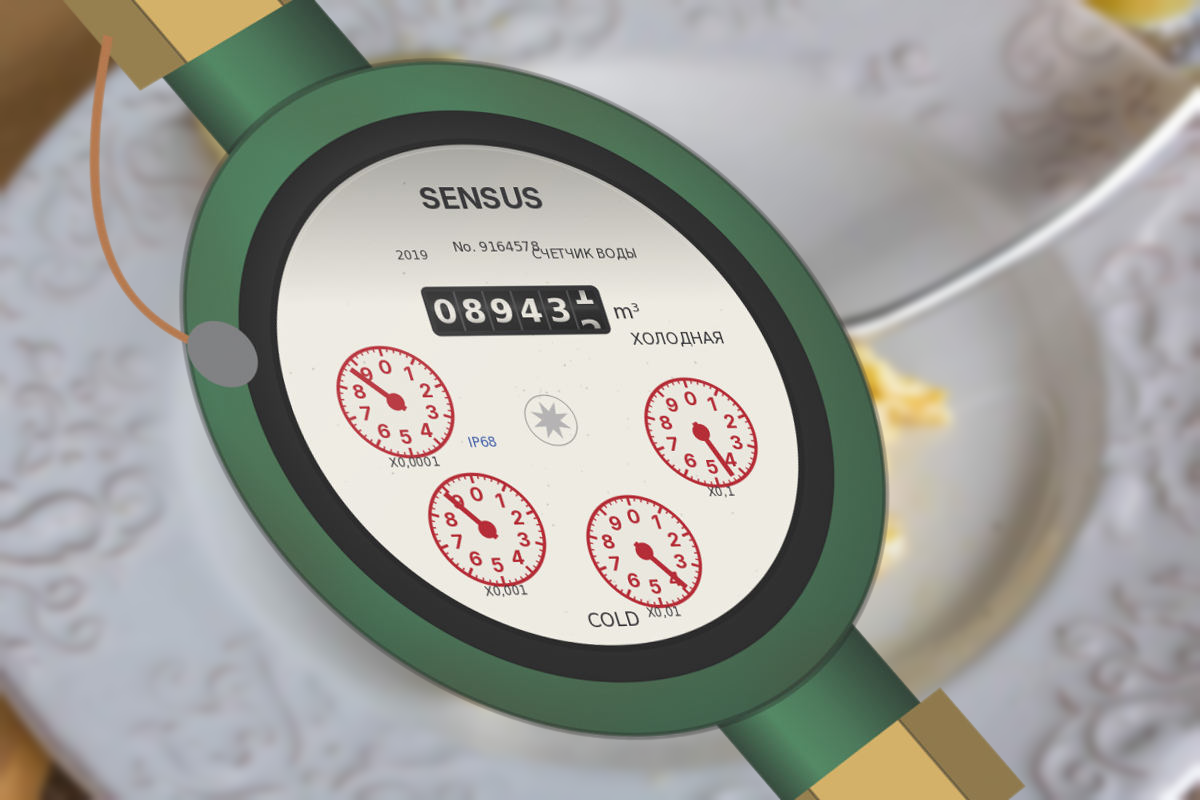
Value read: 89431.4388 (m³)
